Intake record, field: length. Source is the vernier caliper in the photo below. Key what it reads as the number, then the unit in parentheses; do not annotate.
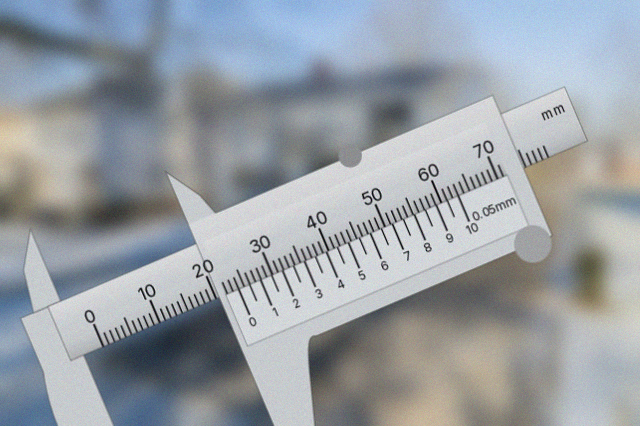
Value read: 24.0 (mm)
